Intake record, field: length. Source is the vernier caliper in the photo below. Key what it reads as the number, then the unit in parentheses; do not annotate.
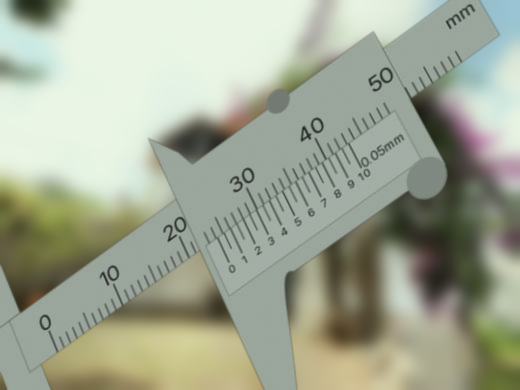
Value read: 24.2 (mm)
